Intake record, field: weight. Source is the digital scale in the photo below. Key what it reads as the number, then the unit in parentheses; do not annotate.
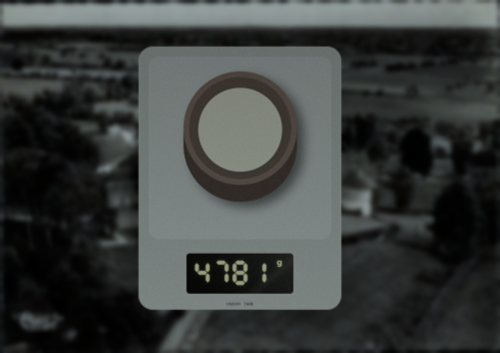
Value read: 4781 (g)
